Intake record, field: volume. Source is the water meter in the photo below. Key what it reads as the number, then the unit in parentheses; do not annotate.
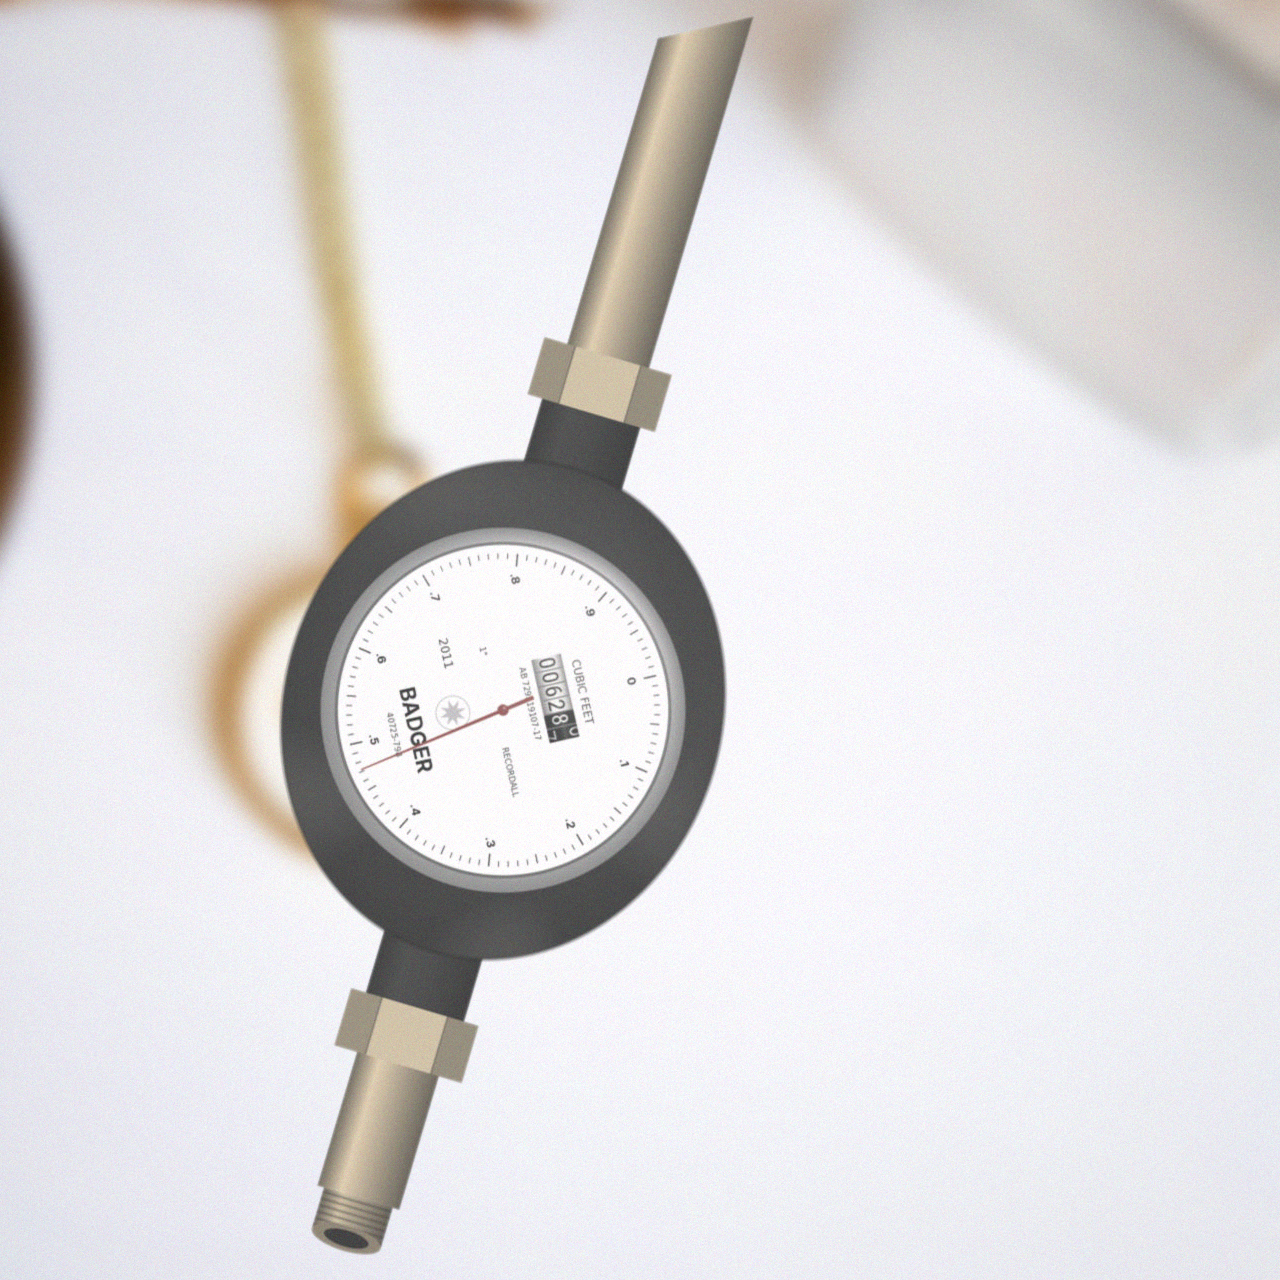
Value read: 6286.47 (ft³)
